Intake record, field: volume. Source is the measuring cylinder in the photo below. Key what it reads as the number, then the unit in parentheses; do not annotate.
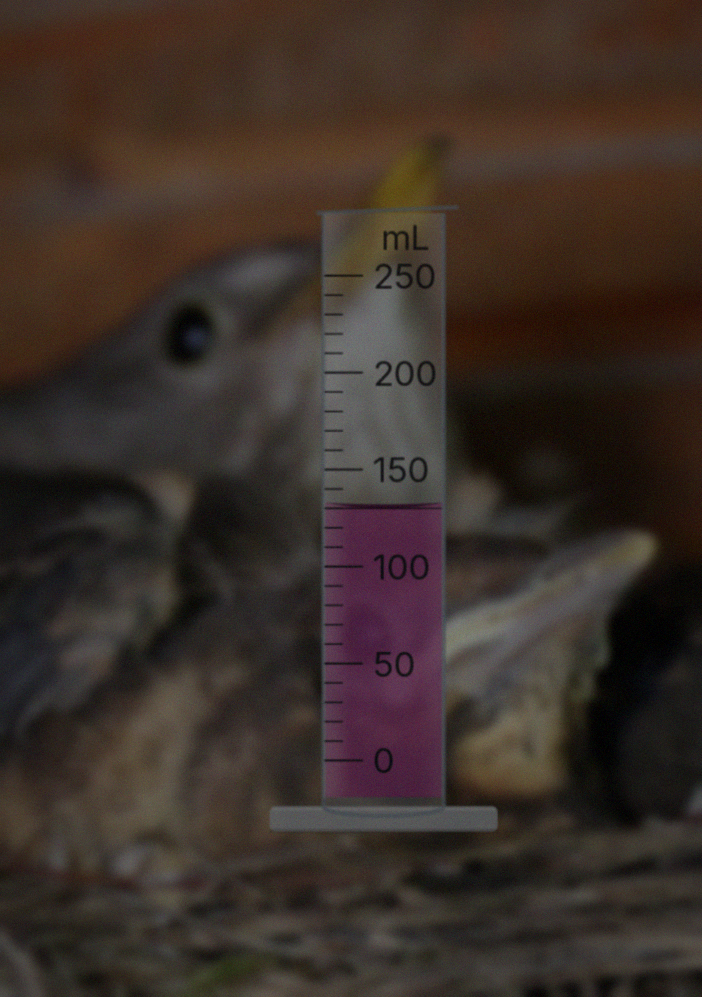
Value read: 130 (mL)
